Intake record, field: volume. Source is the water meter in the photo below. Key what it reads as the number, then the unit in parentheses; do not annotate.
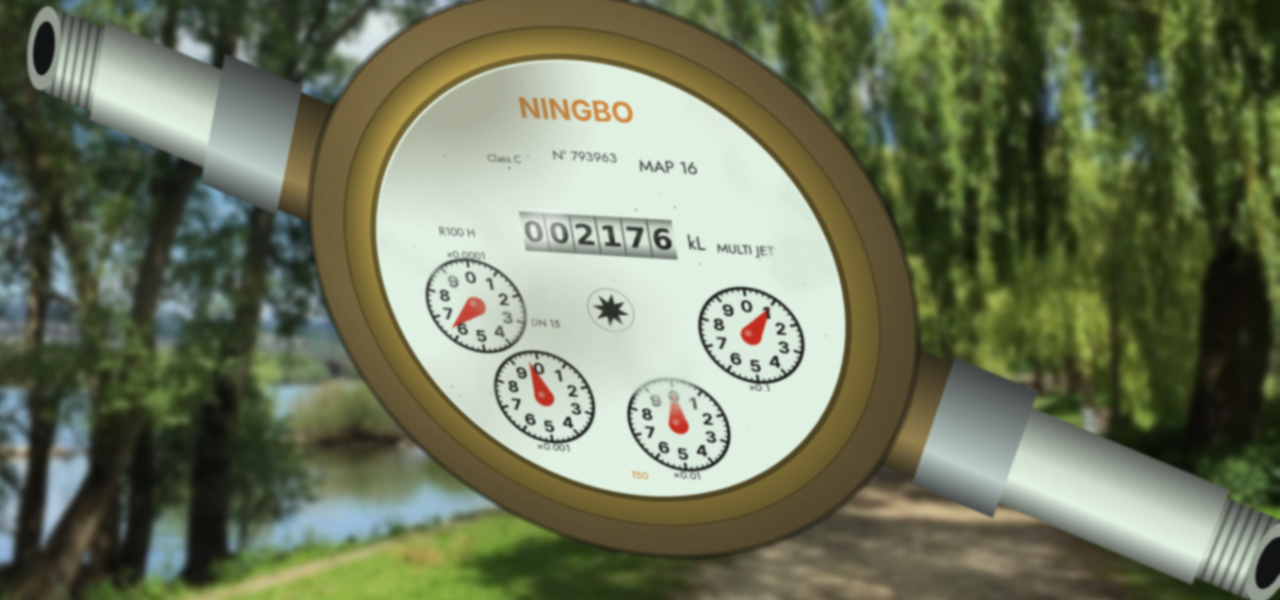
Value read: 2176.0996 (kL)
